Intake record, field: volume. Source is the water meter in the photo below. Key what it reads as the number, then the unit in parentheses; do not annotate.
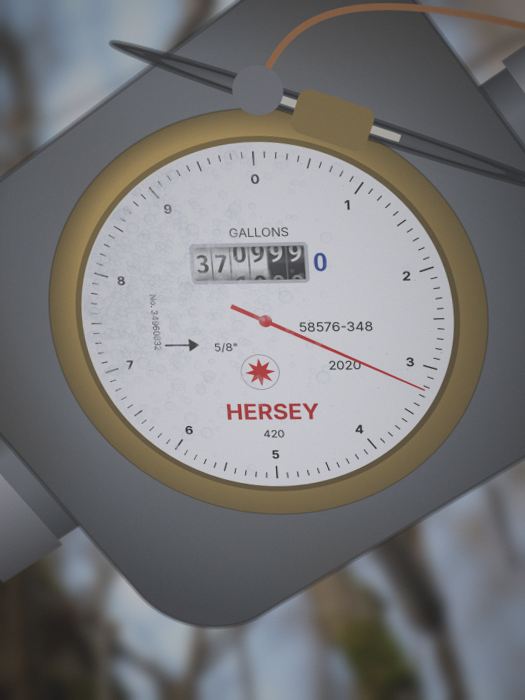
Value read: 3709993.2 (gal)
